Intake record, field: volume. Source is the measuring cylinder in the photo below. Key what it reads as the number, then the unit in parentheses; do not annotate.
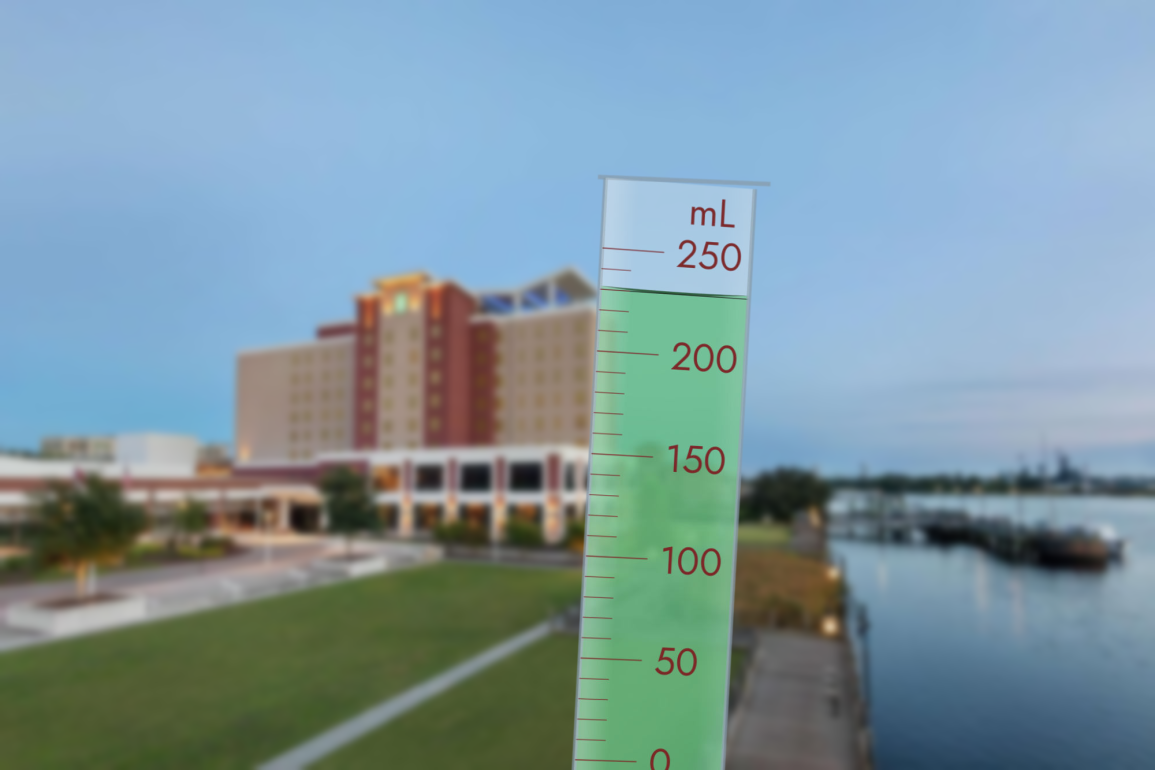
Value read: 230 (mL)
